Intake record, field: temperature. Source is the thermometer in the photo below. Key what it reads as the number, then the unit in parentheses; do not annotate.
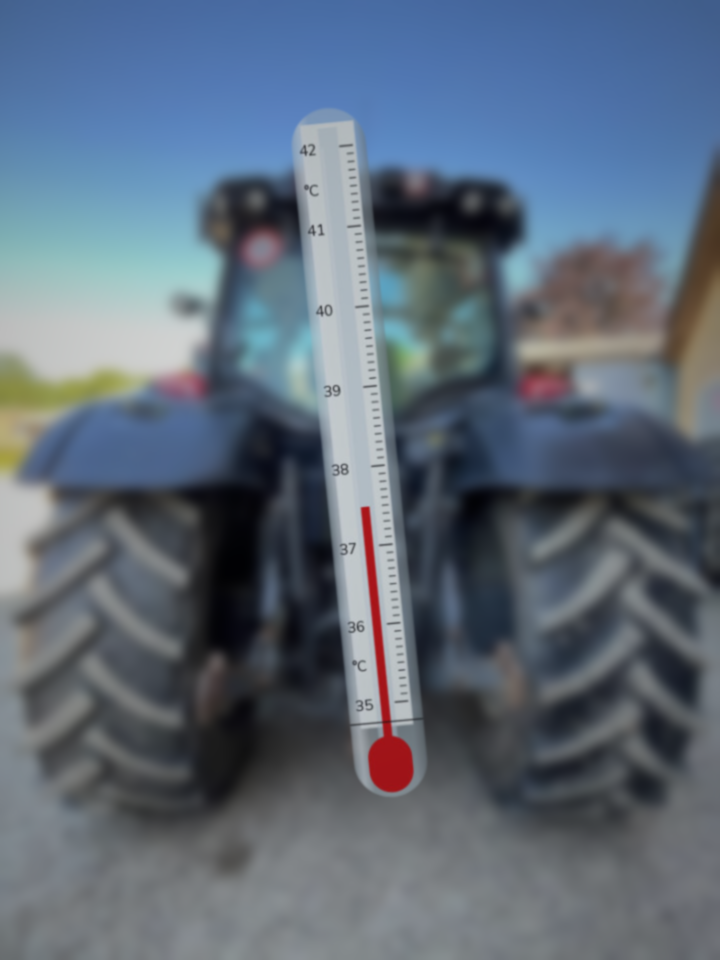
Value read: 37.5 (°C)
